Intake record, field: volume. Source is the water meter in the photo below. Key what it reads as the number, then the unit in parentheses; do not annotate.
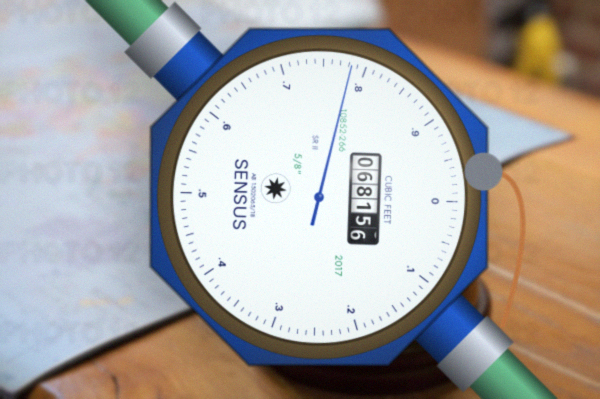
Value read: 68155.78 (ft³)
